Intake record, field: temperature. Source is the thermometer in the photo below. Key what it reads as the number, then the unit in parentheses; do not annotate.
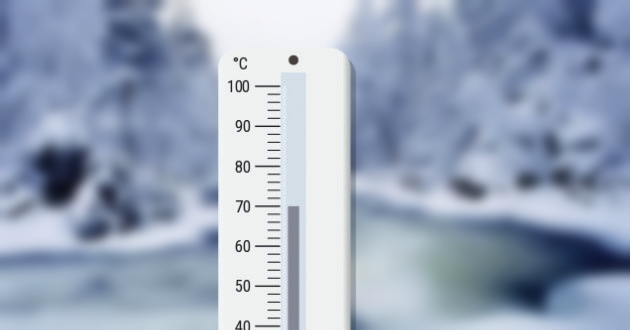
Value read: 70 (°C)
